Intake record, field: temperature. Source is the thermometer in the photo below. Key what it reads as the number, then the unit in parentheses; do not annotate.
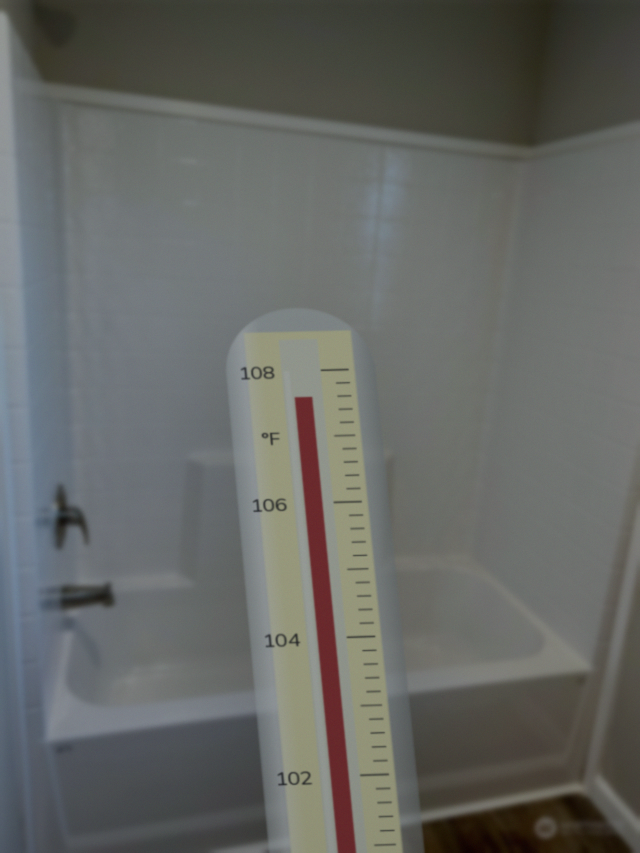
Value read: 107.6 (°F)
